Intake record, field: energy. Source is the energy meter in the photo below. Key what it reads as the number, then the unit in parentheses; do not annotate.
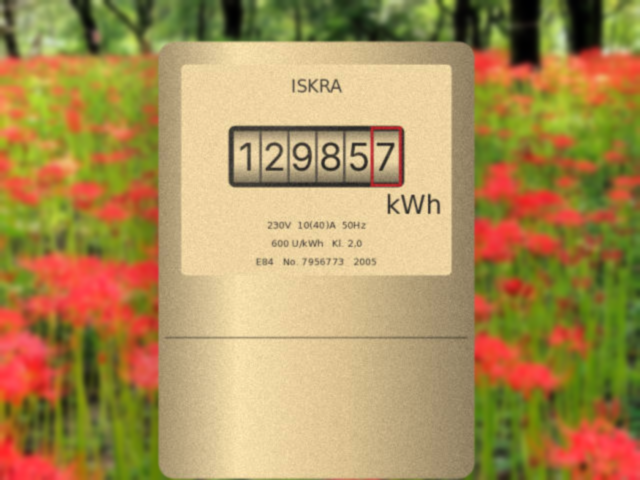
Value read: 12985.7 (kWh)
